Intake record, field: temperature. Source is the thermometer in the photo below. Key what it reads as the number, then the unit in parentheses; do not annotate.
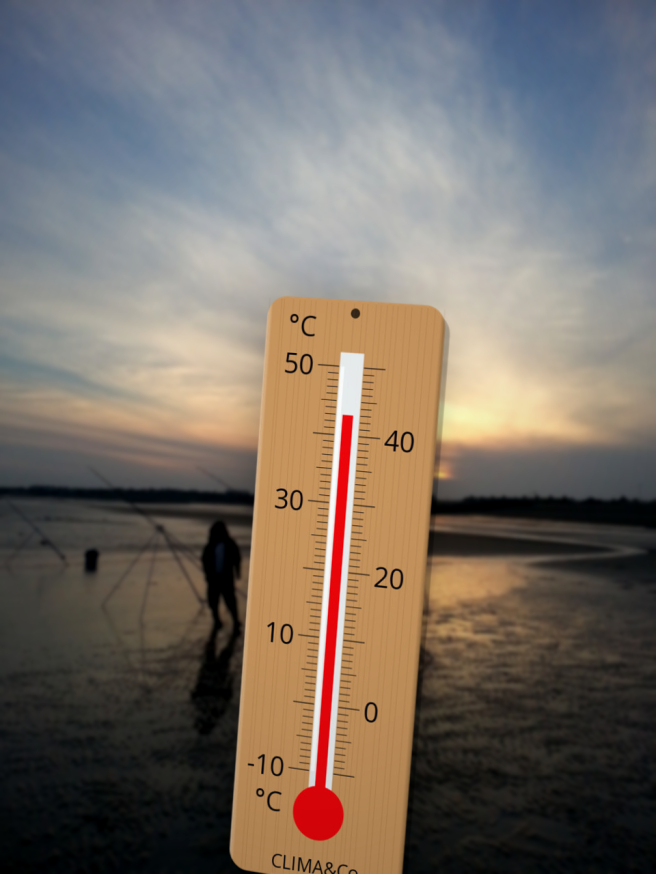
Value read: 43 (°C)
